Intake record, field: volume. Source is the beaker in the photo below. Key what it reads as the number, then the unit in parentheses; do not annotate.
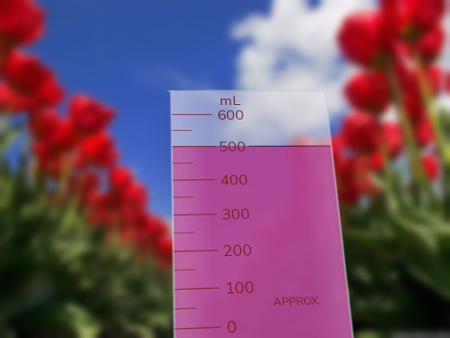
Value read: 500 (mL)
